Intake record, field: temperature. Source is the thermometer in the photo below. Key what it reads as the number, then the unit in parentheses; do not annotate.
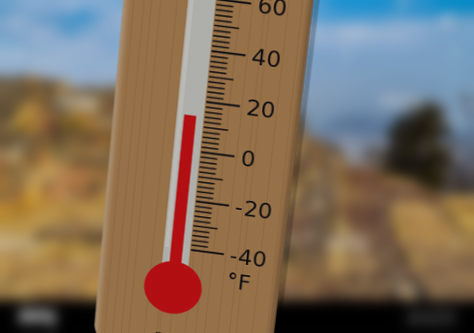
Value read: 14 (°F)
